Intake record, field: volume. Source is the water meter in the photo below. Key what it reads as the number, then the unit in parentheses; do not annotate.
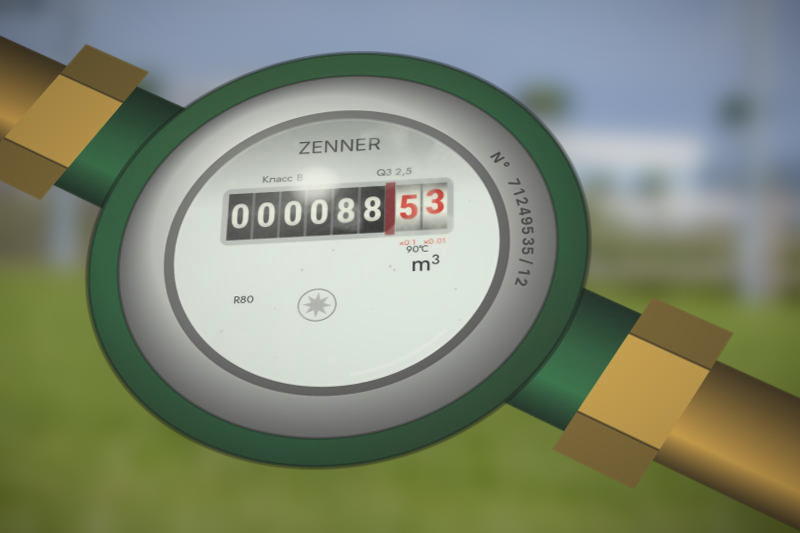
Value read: 88.53 (m³)
